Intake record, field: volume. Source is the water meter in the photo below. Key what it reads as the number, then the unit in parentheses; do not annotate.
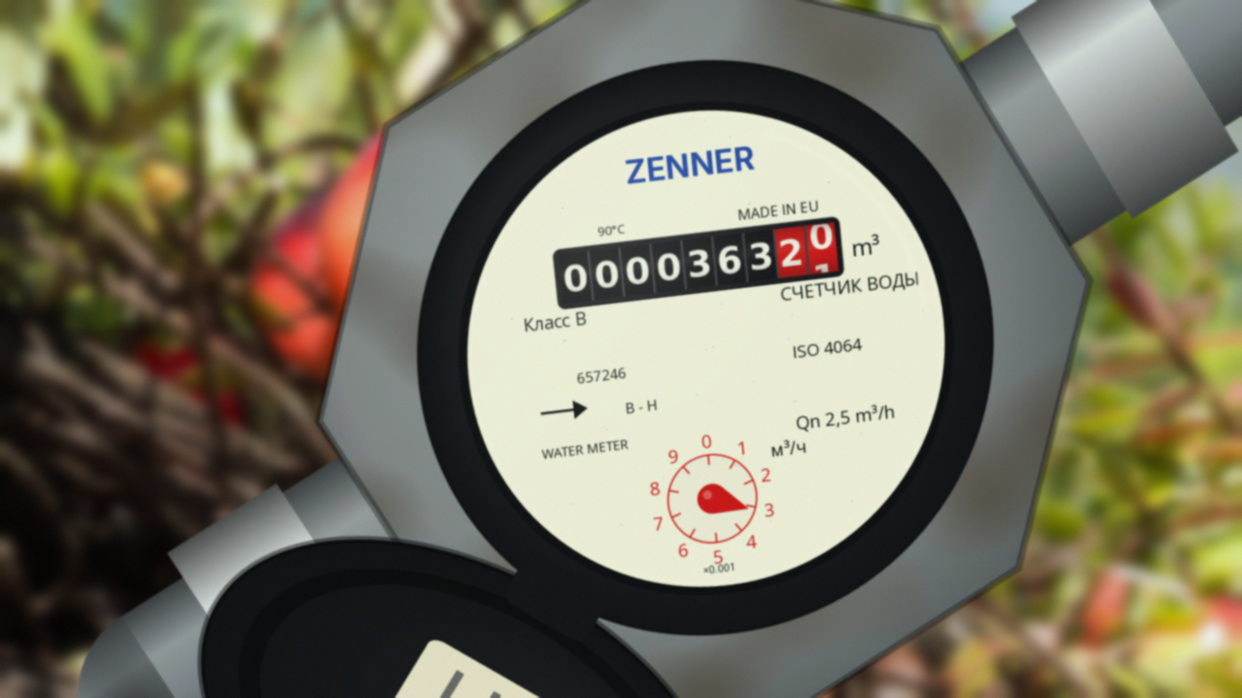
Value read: 363.203 (m³)
